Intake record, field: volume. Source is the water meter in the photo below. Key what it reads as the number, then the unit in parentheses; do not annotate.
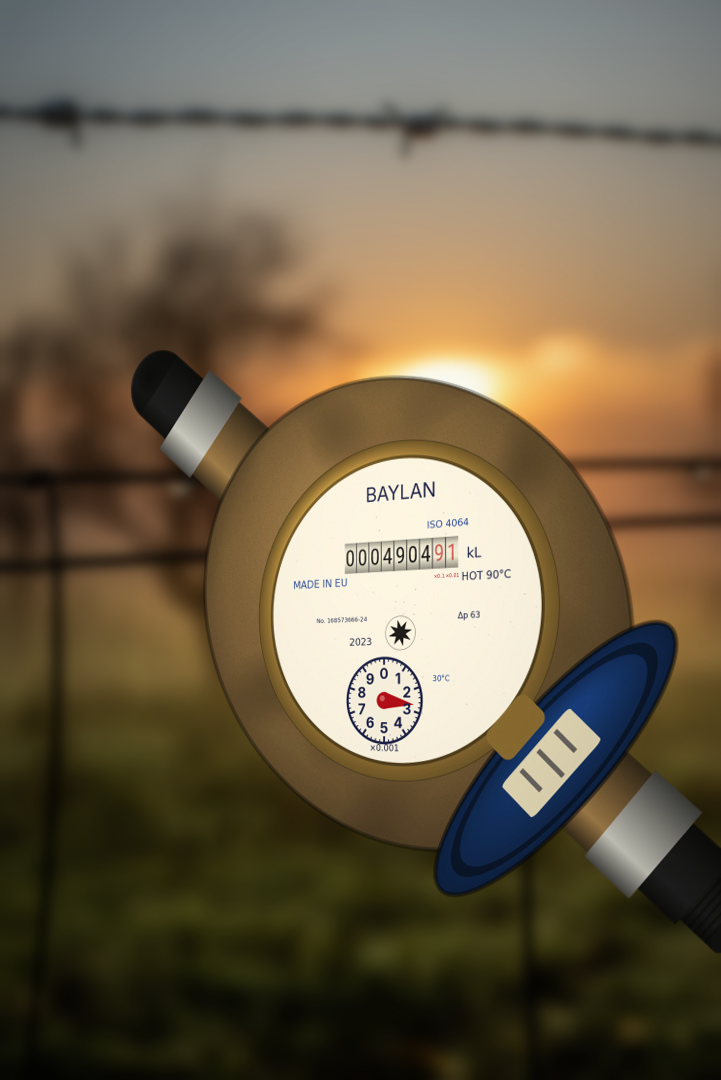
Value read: 4904.912 (kL)
